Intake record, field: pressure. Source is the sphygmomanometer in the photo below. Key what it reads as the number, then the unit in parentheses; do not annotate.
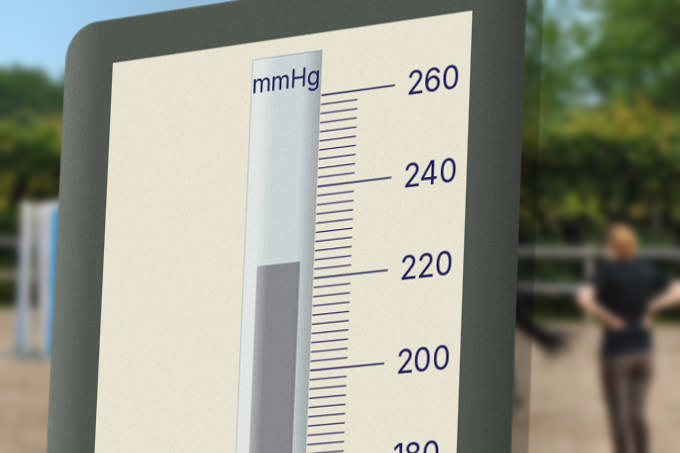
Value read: 224 (mmHg)
